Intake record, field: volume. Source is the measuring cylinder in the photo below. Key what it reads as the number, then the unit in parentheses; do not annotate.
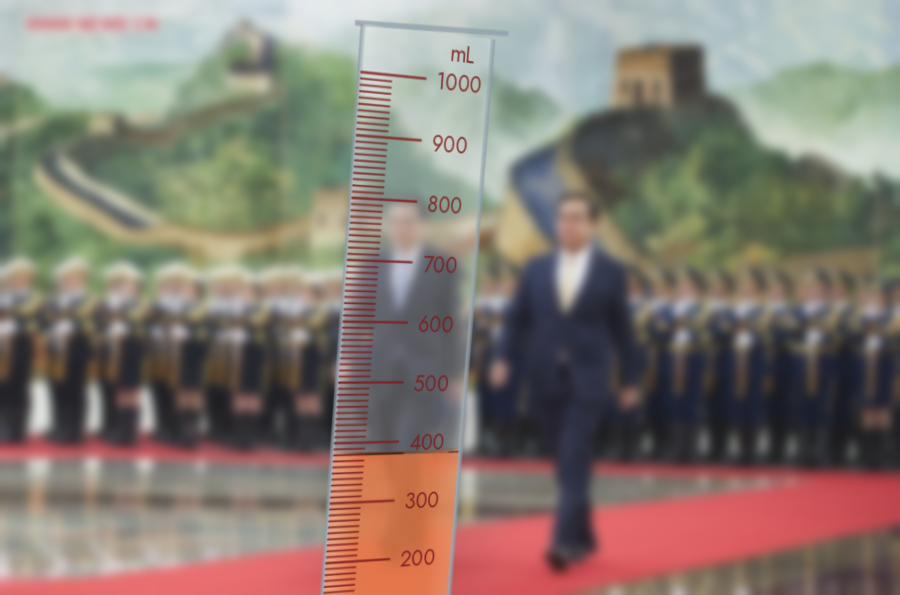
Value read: 380 (mL)
